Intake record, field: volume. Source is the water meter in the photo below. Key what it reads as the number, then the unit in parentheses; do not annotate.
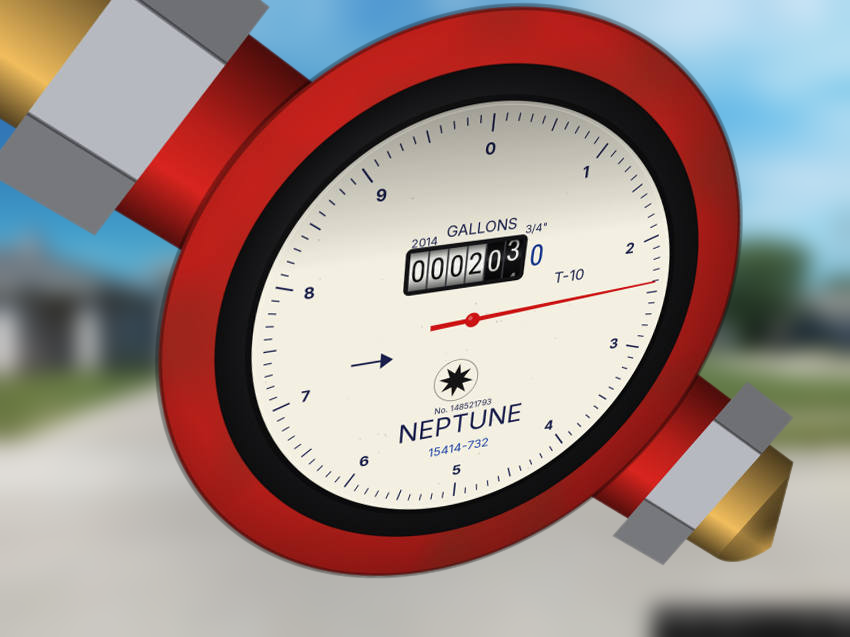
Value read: 2032.4 (gal)
